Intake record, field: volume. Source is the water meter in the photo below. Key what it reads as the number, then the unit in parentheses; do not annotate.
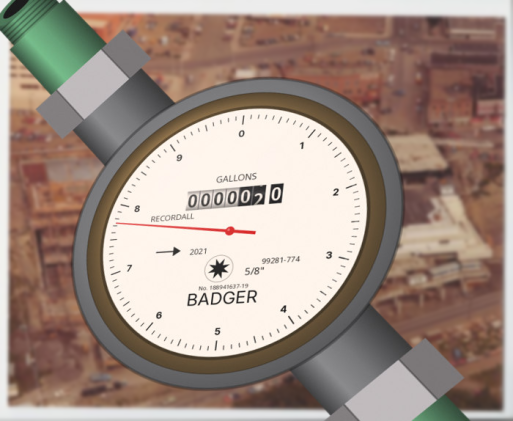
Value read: 17.7 (gal)
